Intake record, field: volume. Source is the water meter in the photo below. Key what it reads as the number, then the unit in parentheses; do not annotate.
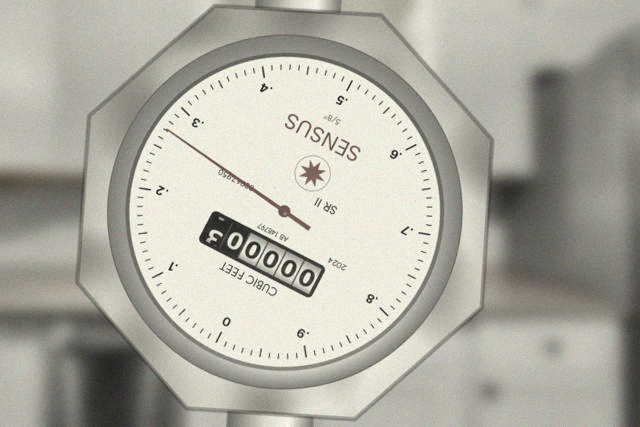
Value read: 3.27 (ft³)
